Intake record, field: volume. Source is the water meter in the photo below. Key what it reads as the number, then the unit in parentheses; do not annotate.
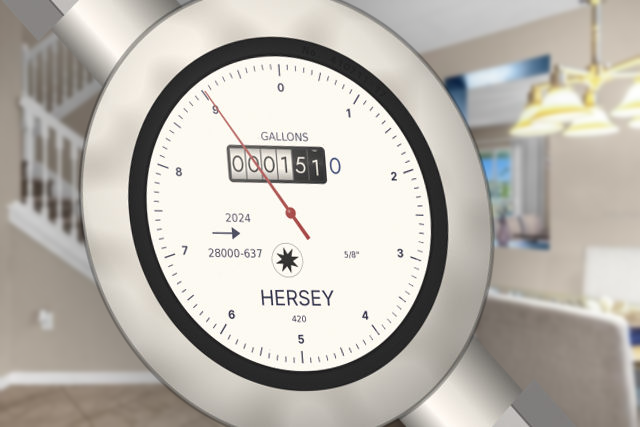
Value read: 1509.0 (gal)
